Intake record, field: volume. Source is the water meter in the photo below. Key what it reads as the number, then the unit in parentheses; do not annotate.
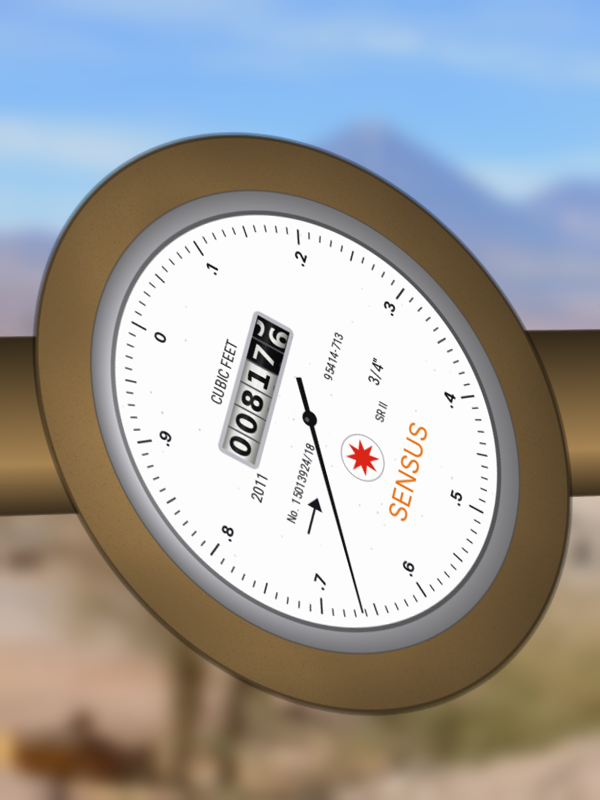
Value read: 8175.66 (ft³)
